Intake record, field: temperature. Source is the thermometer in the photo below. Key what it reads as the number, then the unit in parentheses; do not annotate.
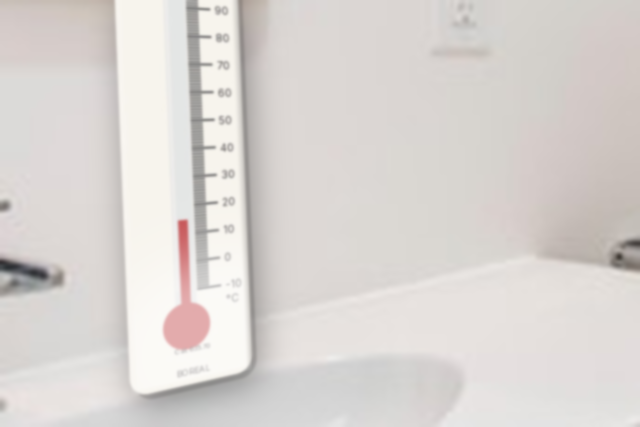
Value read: 15 (°C)
